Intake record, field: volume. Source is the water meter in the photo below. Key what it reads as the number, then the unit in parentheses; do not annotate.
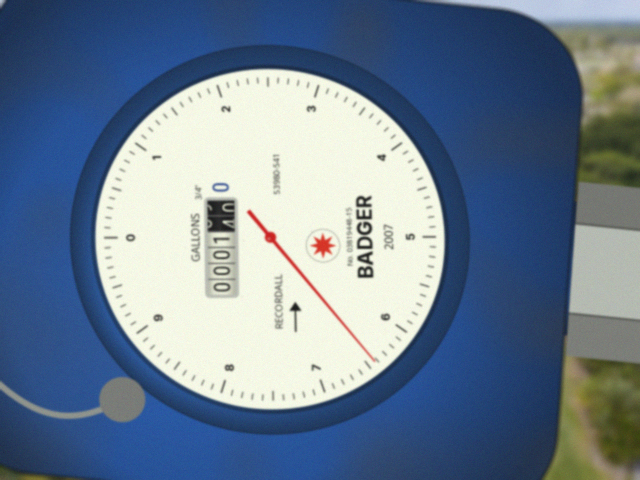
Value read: 1396.4 (gal)
